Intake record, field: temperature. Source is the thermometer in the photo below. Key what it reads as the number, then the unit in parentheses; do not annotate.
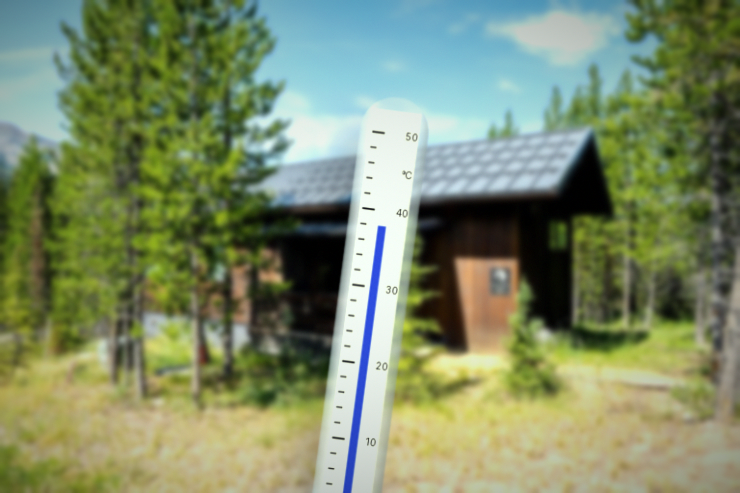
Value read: 38 (°C)
